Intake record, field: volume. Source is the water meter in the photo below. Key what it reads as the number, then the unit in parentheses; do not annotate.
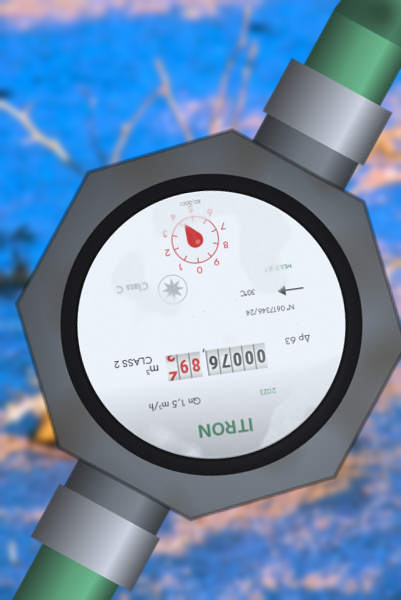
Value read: 76.8924 (m³)
